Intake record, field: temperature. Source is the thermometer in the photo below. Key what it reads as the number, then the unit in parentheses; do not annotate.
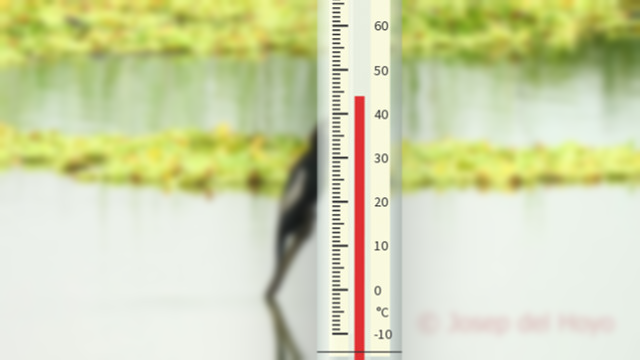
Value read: 44 (°C)
